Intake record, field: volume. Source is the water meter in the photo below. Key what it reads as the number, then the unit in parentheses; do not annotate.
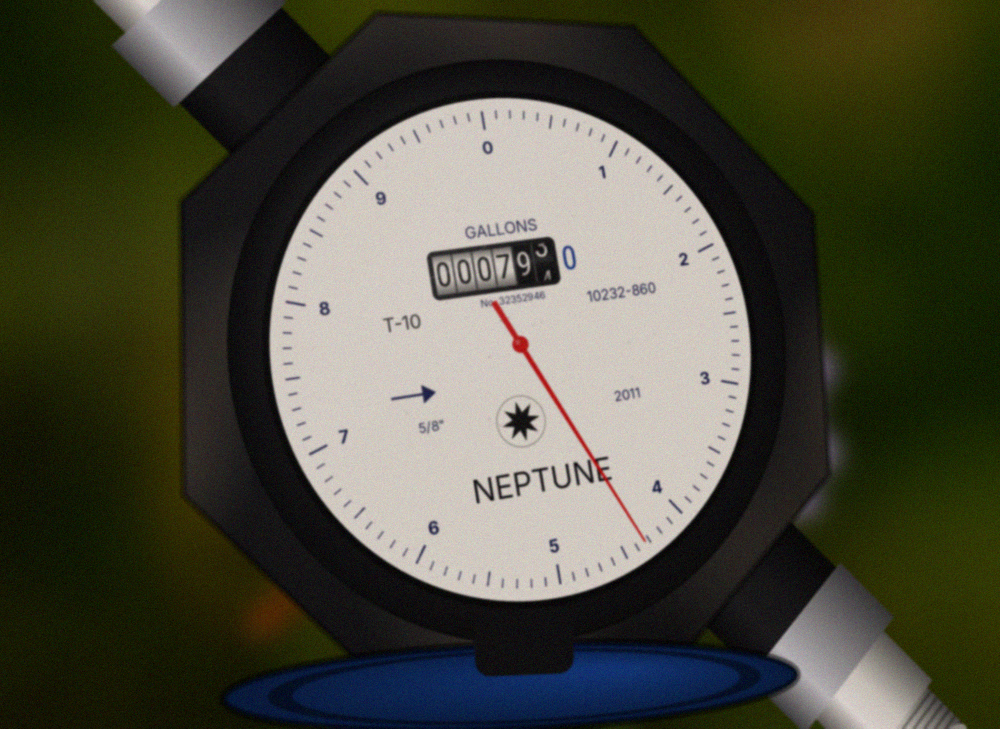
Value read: 7934.3 (gal)
